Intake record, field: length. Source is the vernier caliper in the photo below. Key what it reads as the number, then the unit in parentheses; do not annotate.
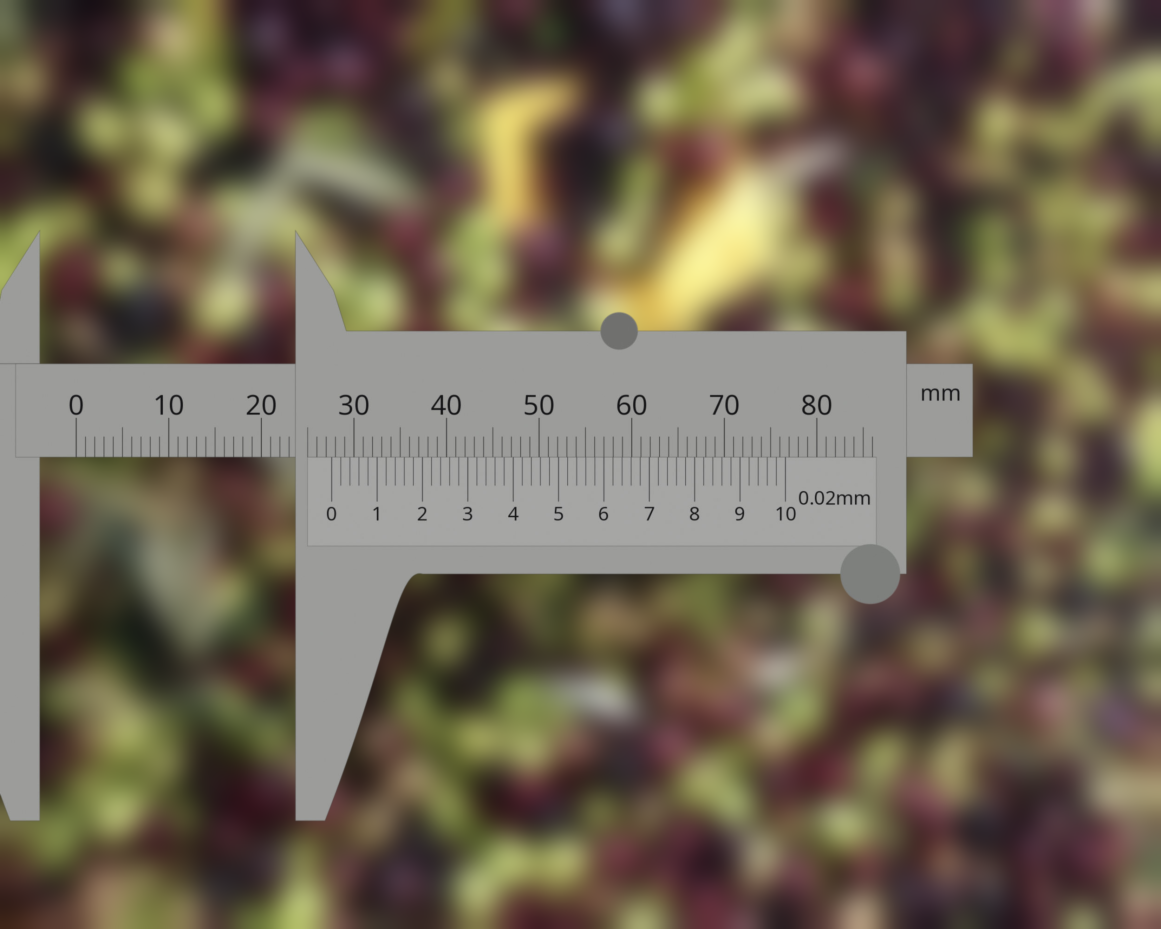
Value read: 27.6 (mm)
